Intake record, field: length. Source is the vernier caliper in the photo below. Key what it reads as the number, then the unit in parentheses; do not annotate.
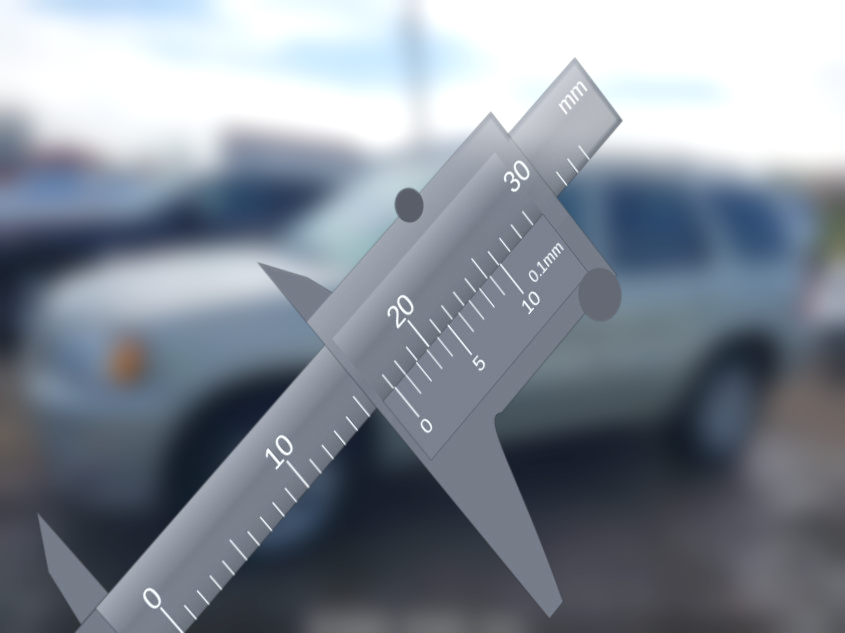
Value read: 17.1 (mm)
